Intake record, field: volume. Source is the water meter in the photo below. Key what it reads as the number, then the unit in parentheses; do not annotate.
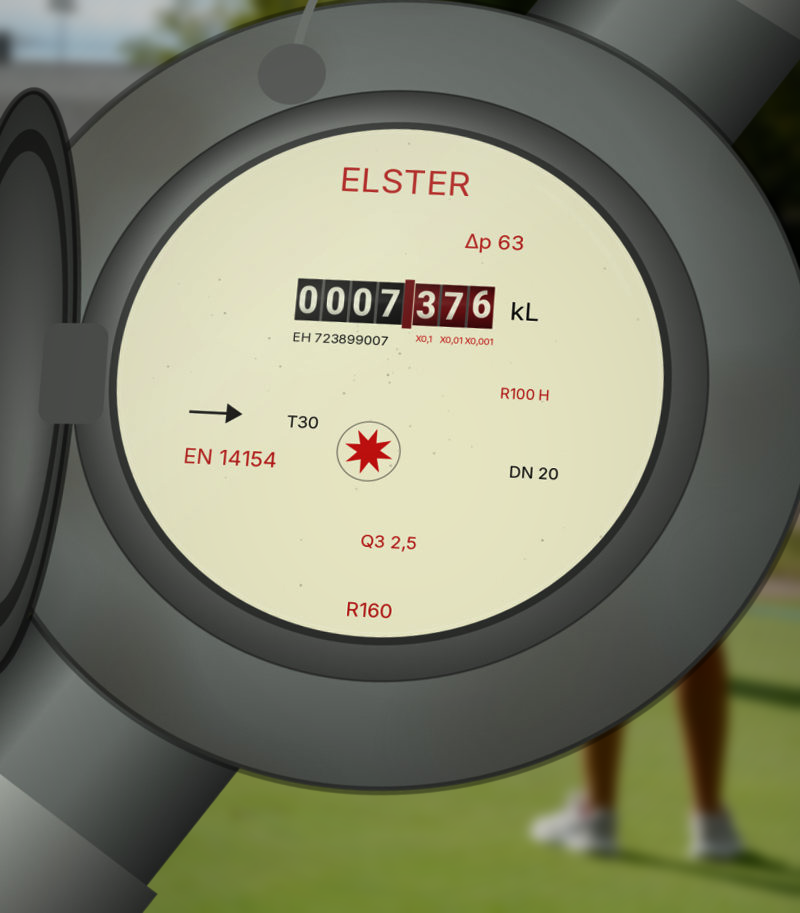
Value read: 7.376 (kL)
